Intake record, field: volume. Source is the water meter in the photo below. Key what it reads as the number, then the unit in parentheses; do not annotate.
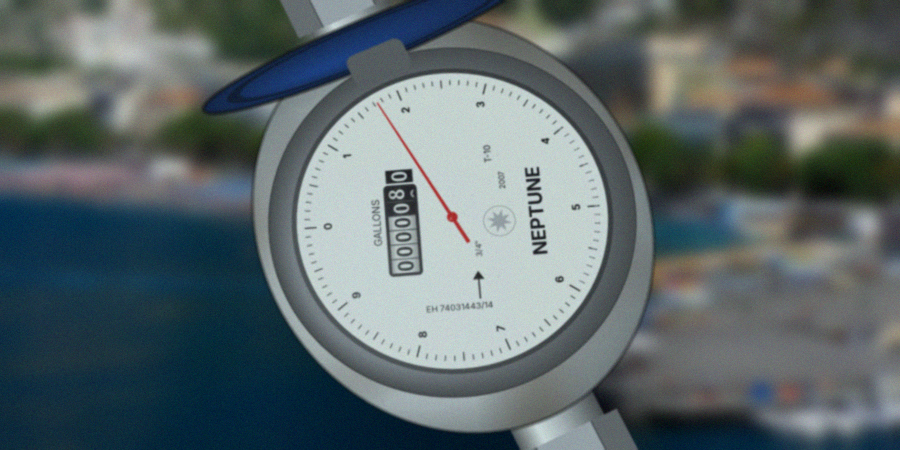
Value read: 81.7 (gal)
